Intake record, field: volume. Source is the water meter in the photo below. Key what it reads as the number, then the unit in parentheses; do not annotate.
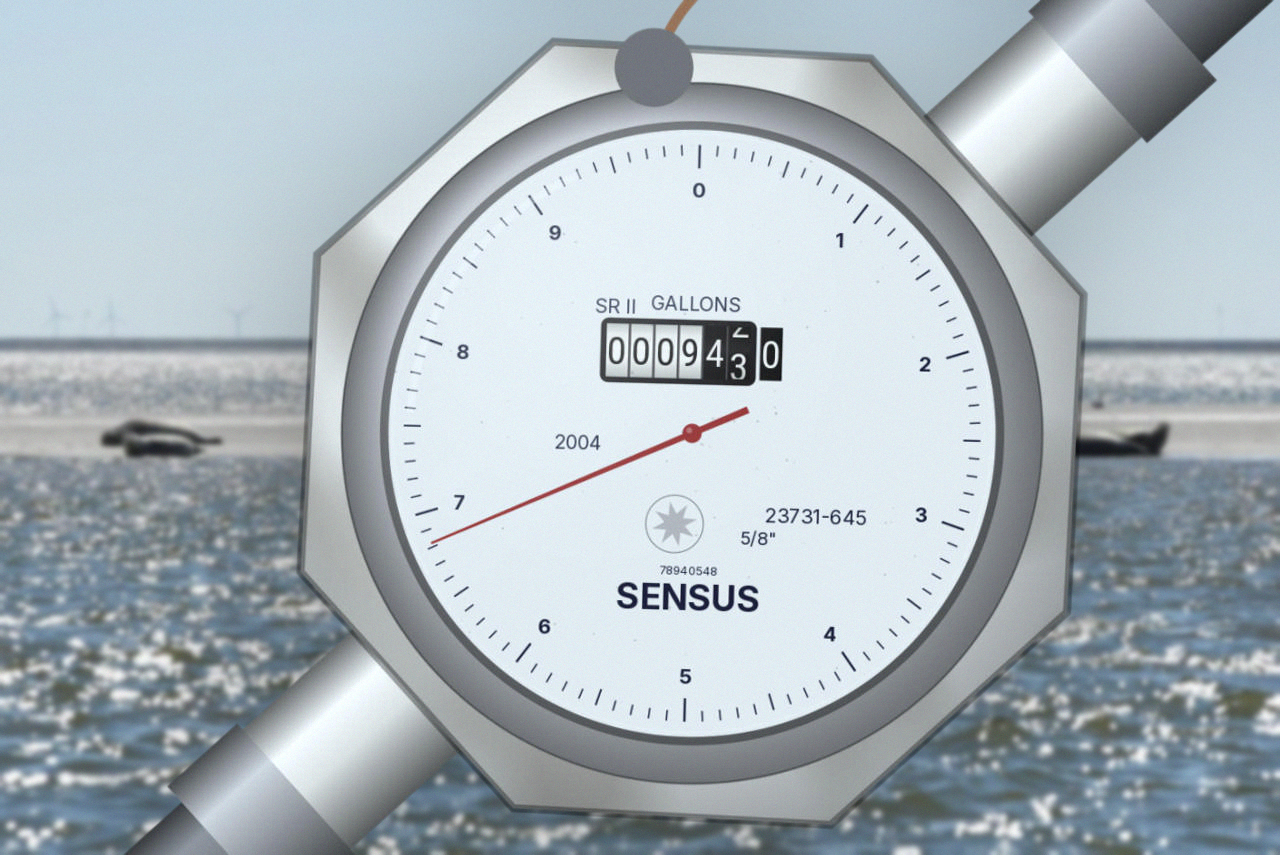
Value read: 9426.8 (gal)
